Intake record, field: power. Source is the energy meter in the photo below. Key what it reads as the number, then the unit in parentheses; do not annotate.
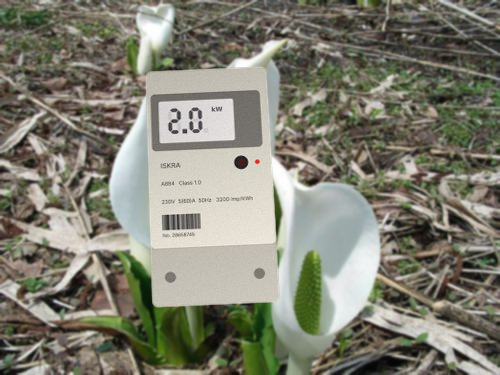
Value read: 2.0 (kW)
